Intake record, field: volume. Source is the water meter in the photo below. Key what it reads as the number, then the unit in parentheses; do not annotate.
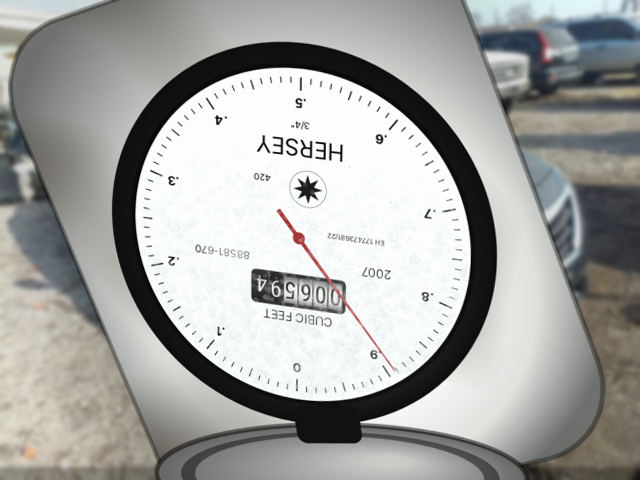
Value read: 6593.89 (ft³)
